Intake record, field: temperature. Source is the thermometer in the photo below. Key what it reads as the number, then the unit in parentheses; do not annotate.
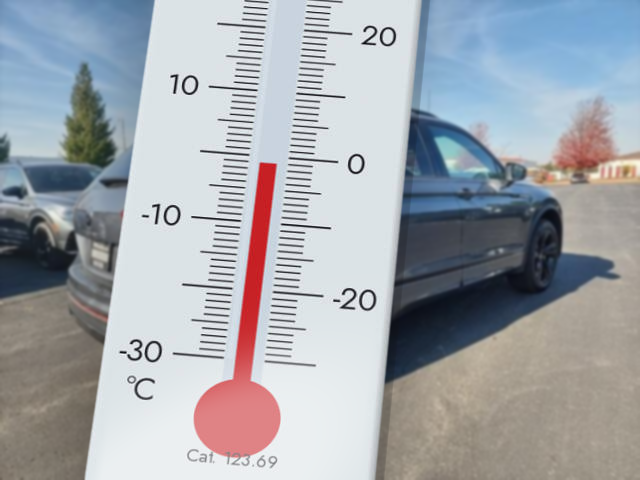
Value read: -1 (°C)
